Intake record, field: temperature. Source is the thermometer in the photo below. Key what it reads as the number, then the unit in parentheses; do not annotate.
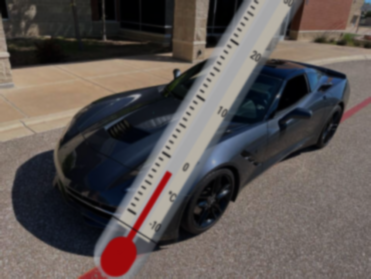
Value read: -2 (°C)
